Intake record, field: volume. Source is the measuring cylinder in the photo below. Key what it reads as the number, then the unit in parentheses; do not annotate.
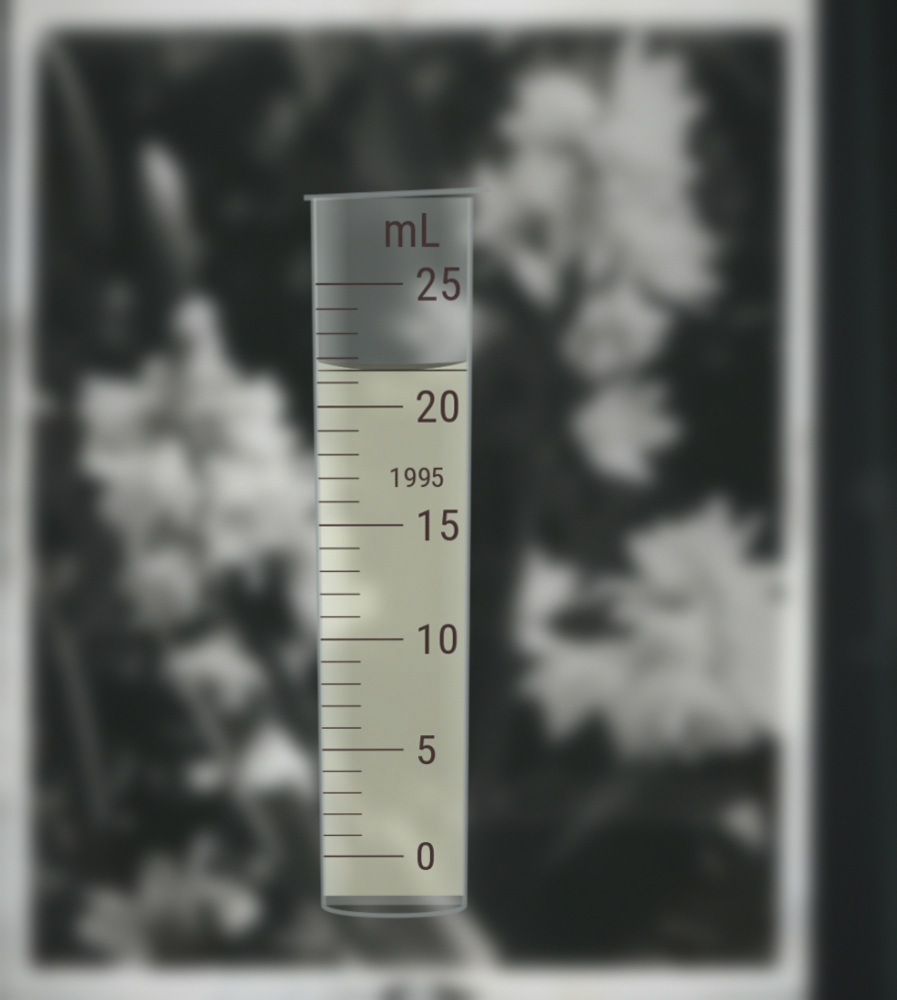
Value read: 21.5 (mL)
